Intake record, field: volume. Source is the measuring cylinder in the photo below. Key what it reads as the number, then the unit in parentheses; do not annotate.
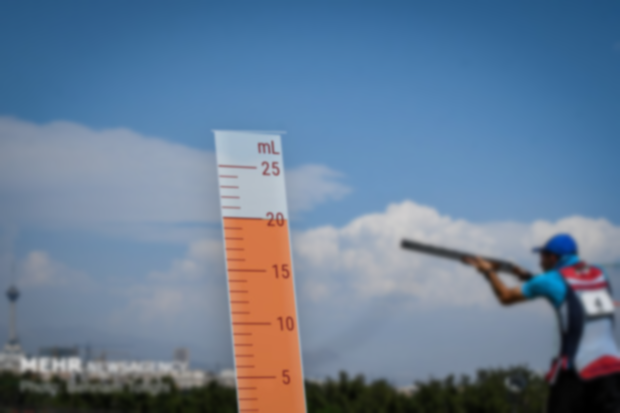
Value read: 20 (mL)
